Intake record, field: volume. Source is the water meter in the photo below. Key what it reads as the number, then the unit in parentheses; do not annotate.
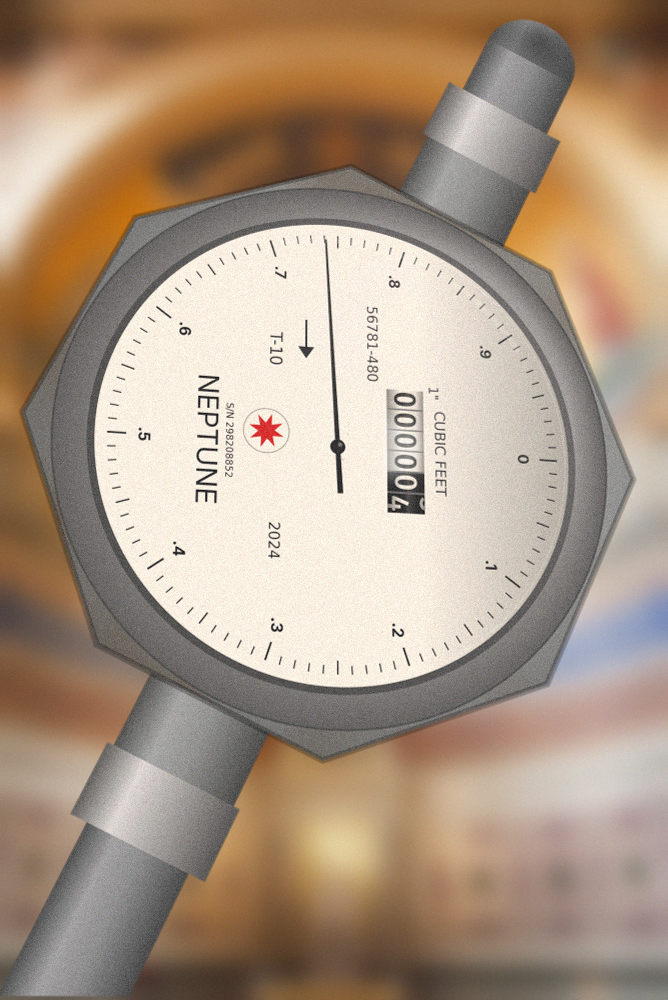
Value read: 3.74 (ft³)
